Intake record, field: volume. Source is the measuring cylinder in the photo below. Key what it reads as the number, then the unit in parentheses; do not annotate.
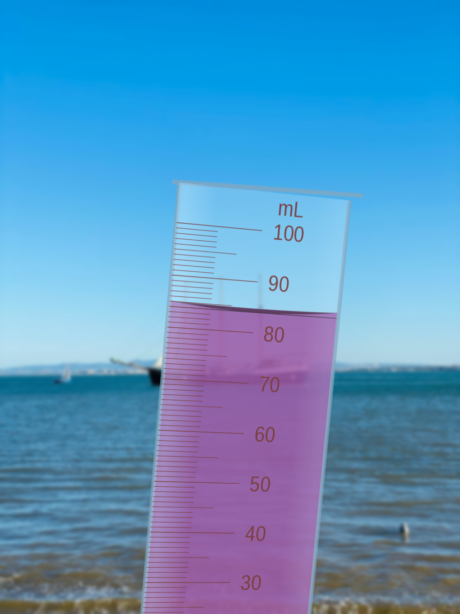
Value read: 84 (mL)
